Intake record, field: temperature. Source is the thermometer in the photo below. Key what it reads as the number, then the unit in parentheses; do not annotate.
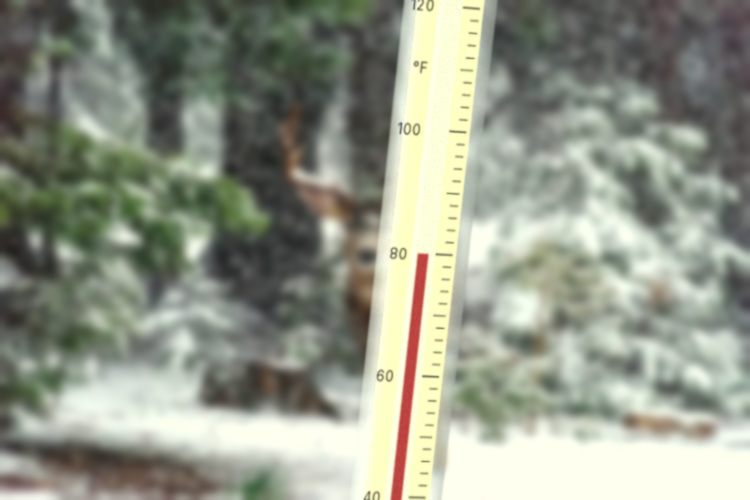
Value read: 80 (°F)
